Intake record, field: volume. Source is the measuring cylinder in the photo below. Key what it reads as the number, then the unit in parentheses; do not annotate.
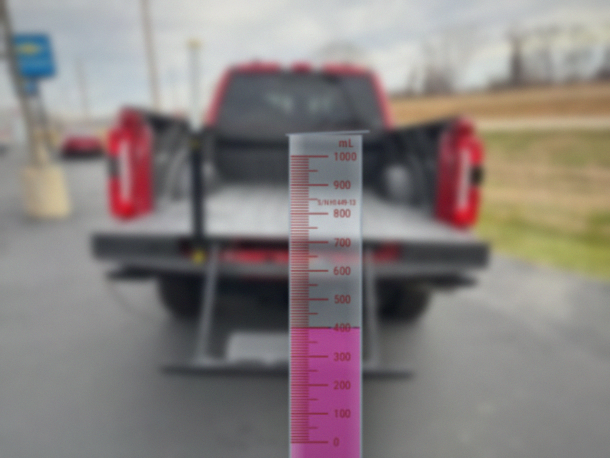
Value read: 400 (mL)
